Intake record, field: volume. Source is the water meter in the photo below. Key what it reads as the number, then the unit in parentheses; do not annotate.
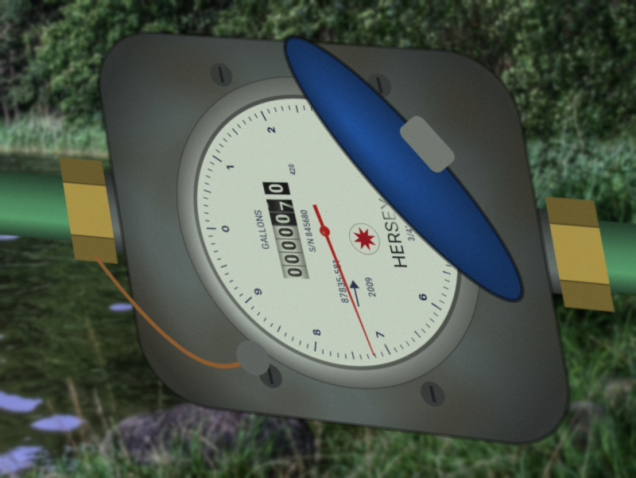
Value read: 67.2 (gal)
